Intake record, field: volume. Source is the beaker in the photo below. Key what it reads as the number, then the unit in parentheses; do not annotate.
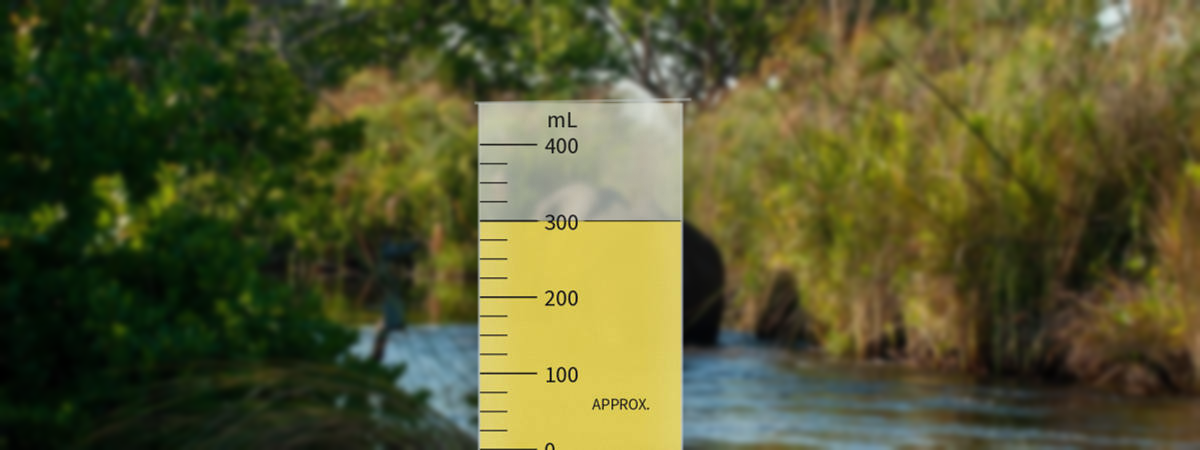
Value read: 300 (mL)
